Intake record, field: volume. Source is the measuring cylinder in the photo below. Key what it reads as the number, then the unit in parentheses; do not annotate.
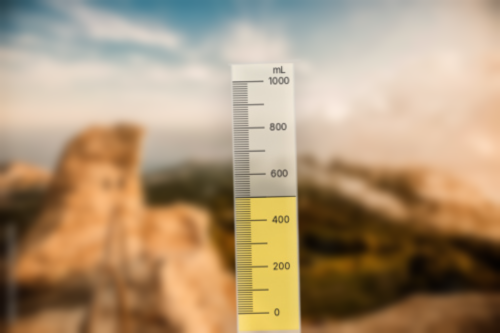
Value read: 500 (mL)
